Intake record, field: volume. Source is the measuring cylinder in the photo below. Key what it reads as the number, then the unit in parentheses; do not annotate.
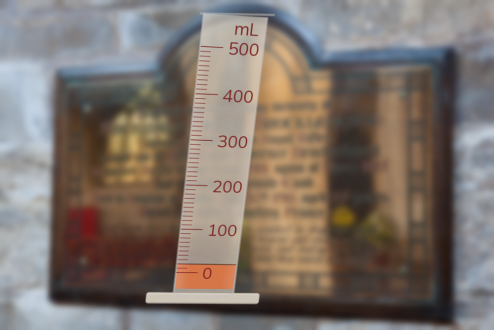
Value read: 20 (mL)
